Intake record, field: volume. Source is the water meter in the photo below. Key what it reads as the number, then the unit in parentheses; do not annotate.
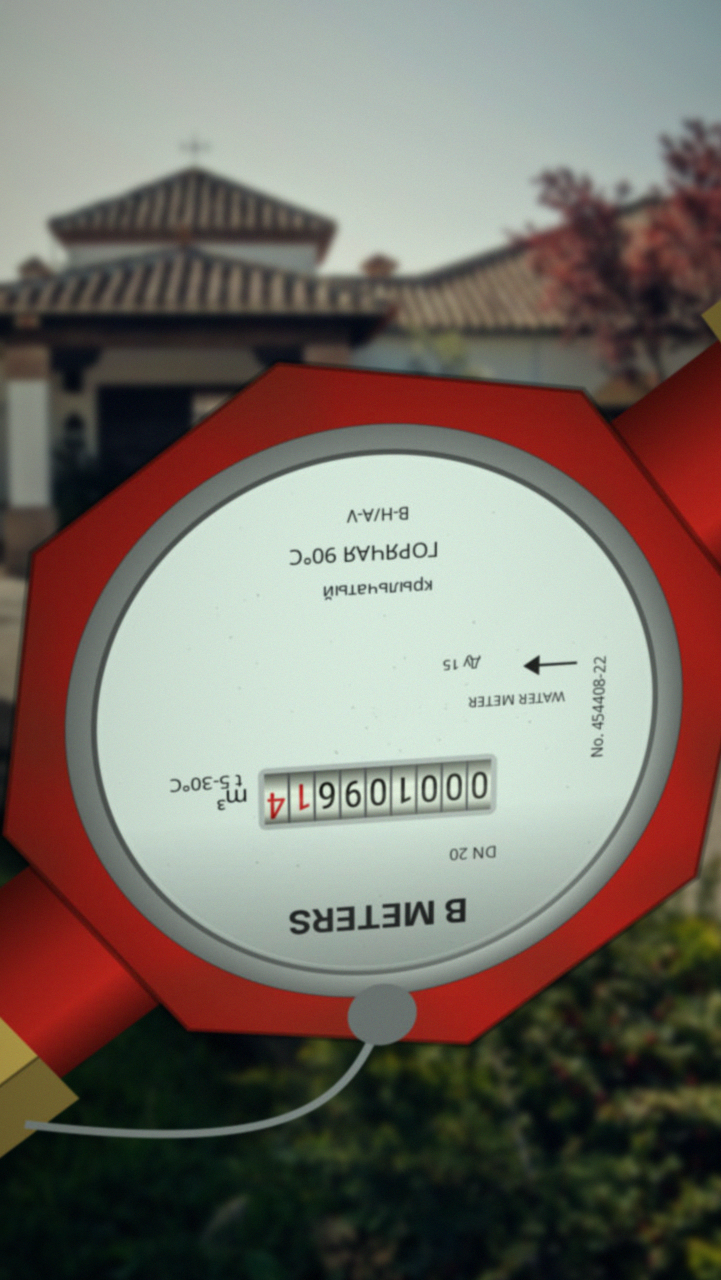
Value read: 1096.14 (m³)
